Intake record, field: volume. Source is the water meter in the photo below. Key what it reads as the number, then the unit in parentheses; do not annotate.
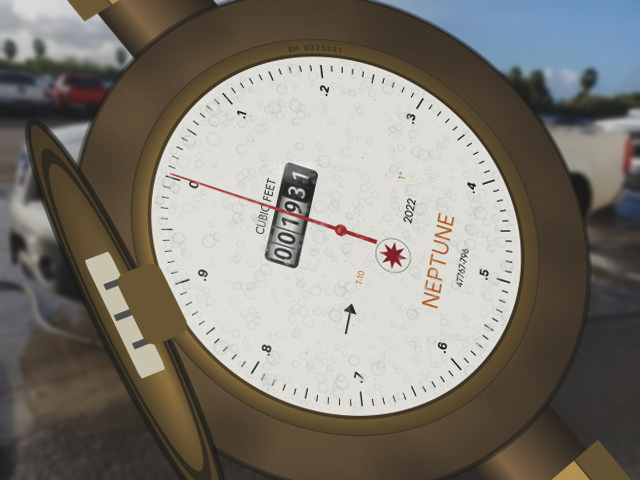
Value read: 1931.00 (ft³)
